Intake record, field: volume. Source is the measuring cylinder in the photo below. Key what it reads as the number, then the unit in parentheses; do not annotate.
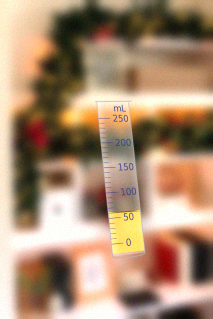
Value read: 60 (mL)
